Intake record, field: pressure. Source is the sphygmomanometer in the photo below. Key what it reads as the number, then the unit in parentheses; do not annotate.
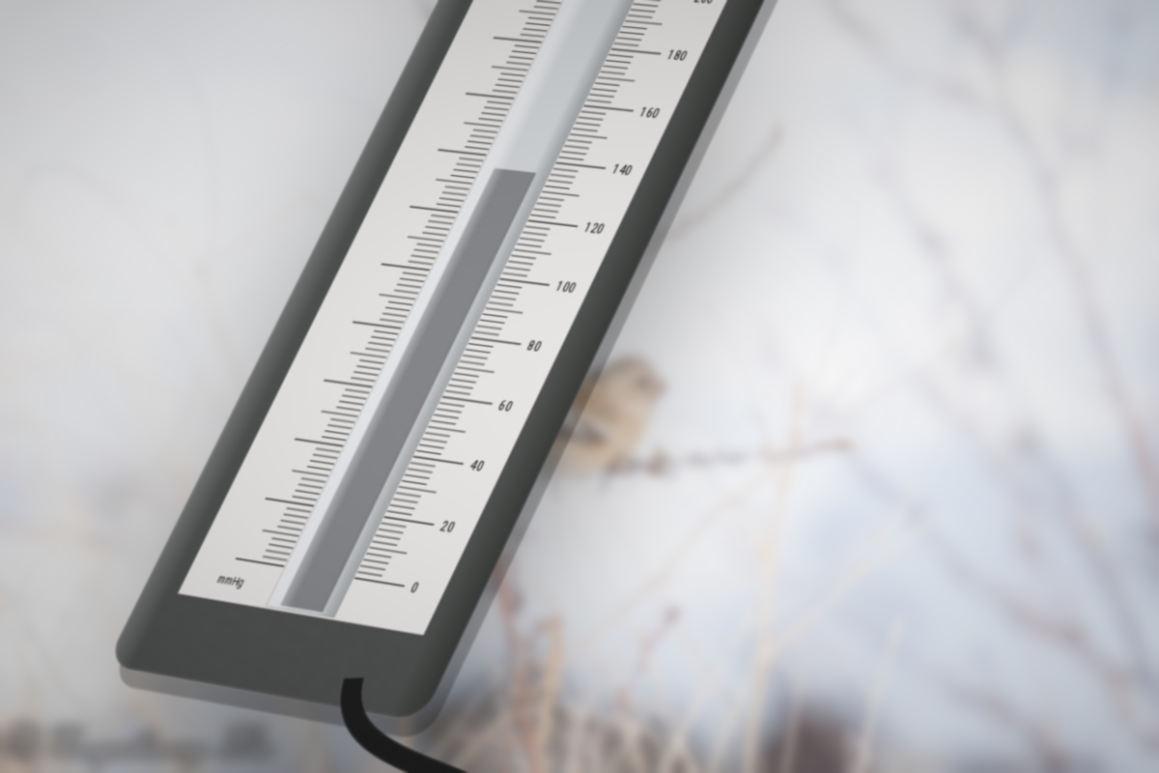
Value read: 136 (mmHg)
